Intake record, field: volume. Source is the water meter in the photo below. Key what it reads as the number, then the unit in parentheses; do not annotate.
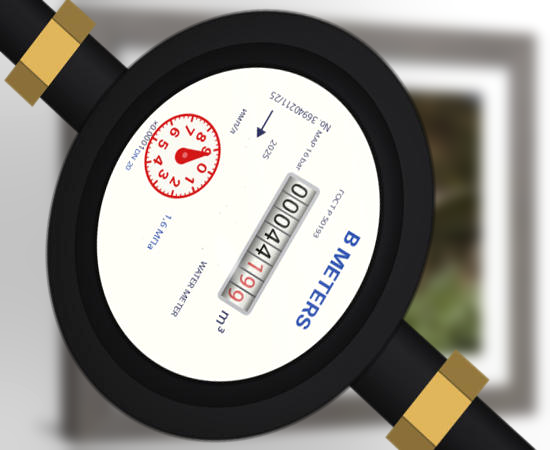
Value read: 44.1989 (m³)
